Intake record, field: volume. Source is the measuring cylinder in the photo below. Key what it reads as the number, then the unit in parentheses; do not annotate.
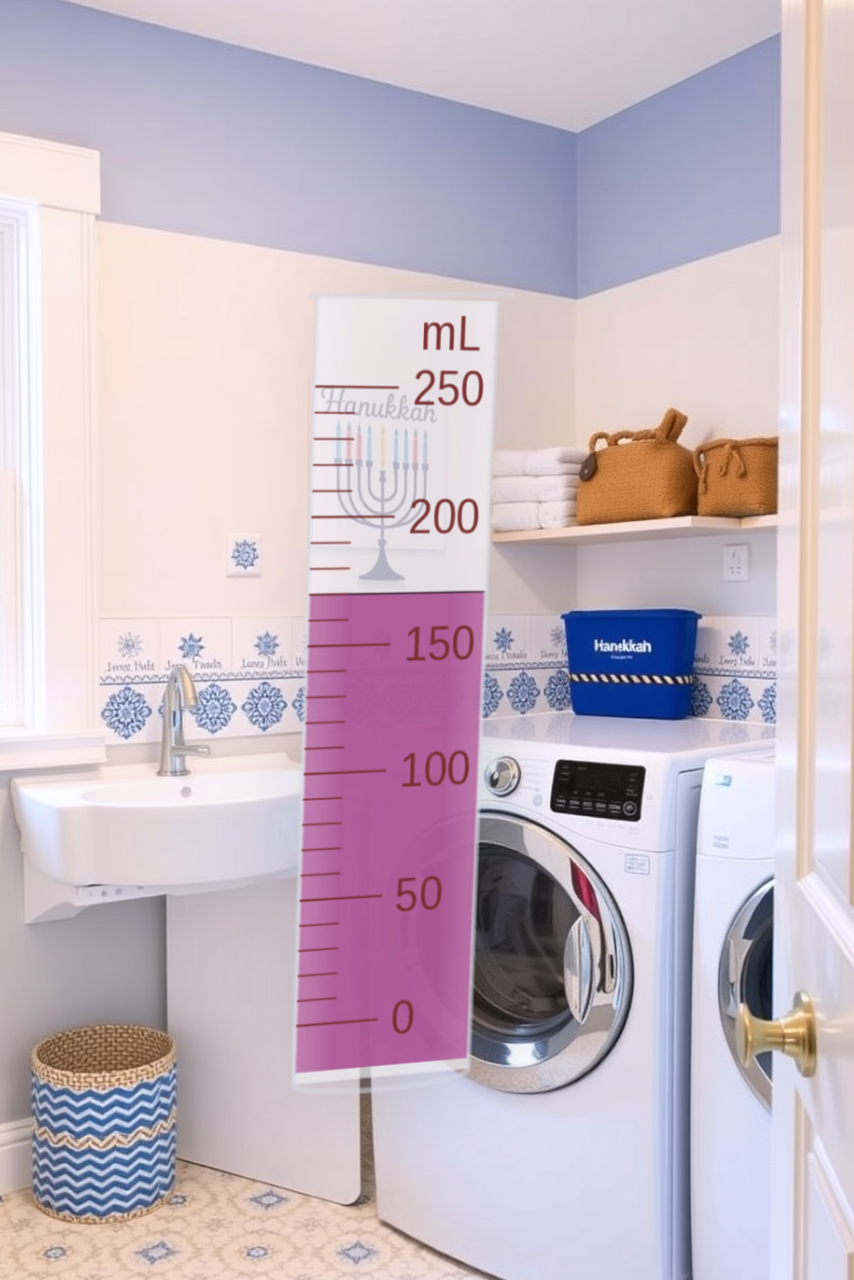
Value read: 170 (mL)
